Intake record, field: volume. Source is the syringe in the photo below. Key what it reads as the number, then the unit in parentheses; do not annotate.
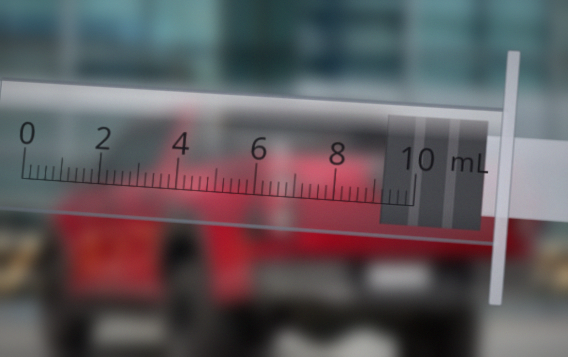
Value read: 9.2 (mL)
